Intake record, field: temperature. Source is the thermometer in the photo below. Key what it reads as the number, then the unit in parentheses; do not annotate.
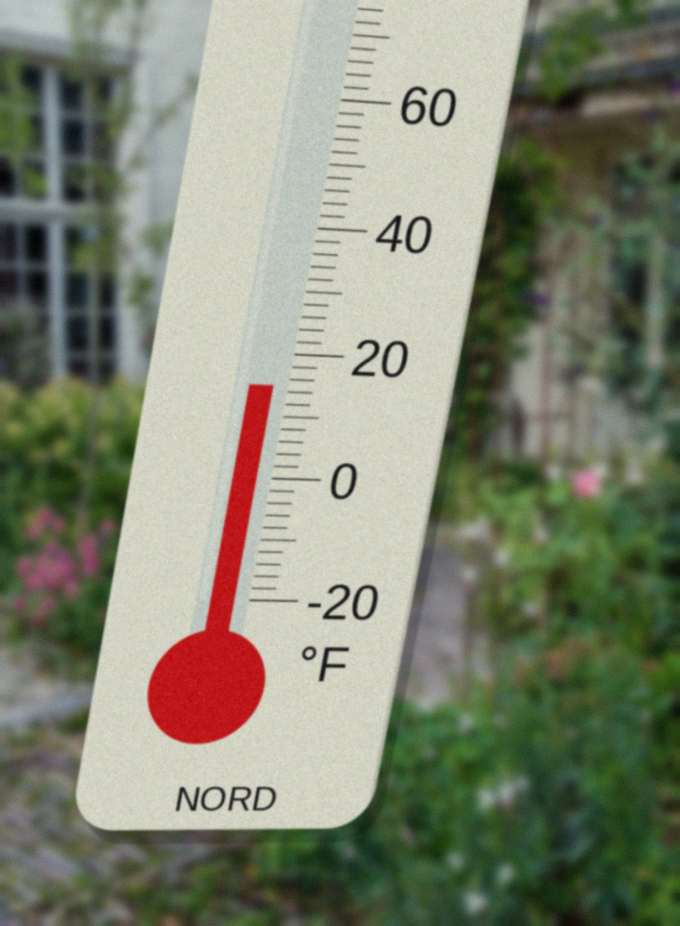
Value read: 15 (°F)
